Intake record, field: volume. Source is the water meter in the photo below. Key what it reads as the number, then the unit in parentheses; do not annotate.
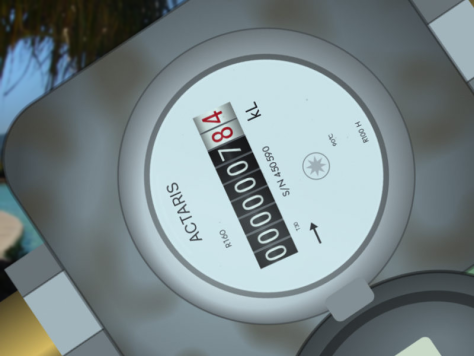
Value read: 7.84 (kL)
